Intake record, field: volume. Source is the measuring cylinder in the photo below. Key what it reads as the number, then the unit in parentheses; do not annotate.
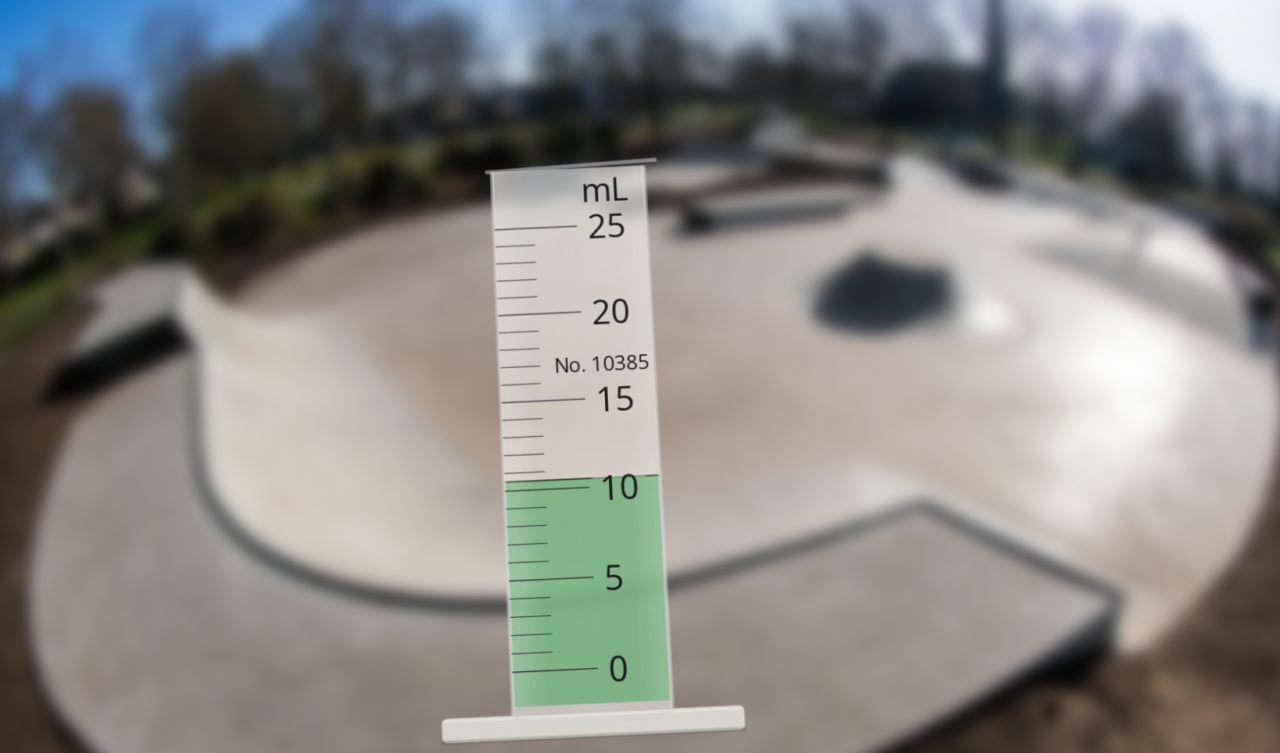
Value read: 10.5 (mL)
